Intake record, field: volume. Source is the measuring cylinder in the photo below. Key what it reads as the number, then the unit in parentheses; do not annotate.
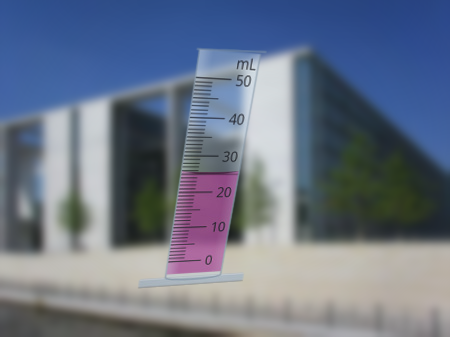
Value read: 25 (mL)
